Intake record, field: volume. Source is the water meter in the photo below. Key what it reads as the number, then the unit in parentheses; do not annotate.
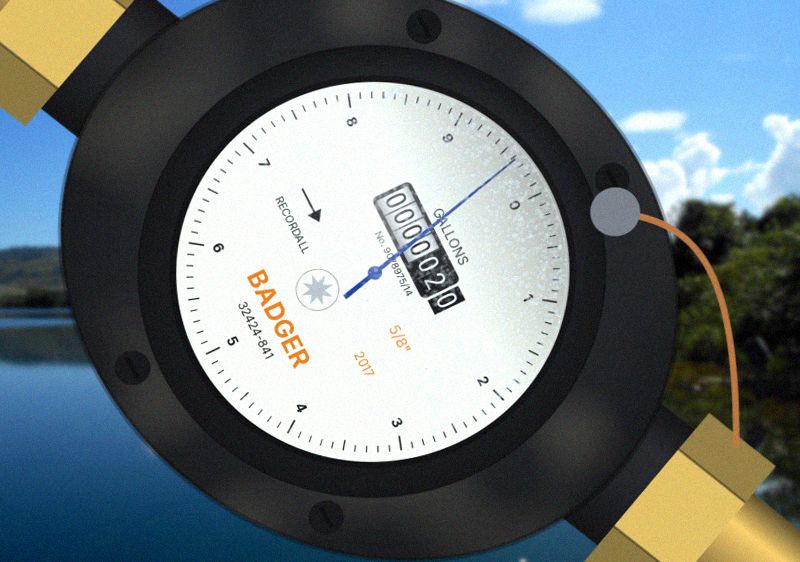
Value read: 19.6 (gal)
